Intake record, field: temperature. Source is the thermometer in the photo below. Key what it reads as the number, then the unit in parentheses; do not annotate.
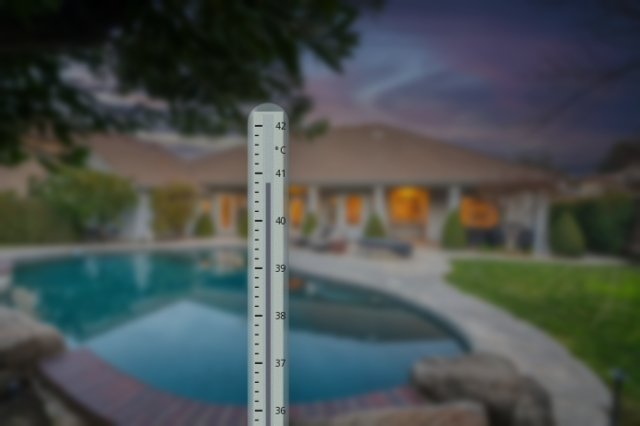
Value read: 40.8 (°C)
